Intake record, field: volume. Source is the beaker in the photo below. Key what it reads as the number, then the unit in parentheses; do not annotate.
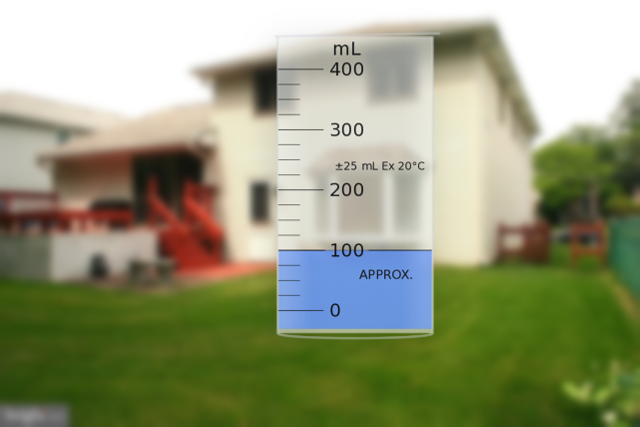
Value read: 100 (mL)
